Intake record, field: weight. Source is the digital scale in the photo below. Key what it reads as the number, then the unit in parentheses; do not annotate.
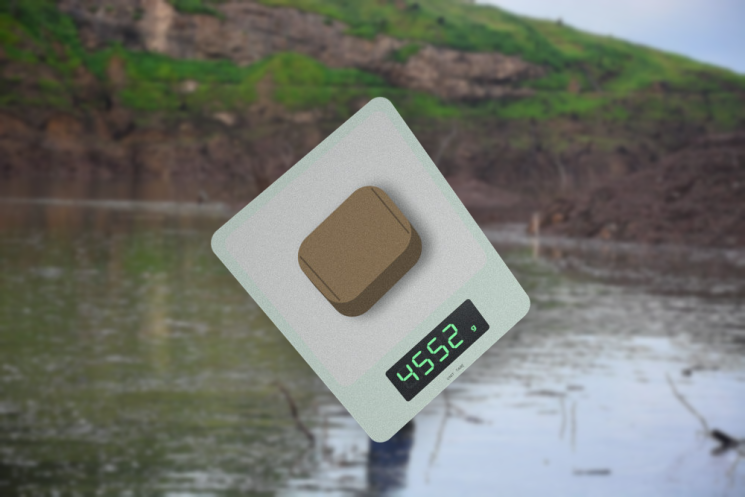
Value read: 4552 (g)
